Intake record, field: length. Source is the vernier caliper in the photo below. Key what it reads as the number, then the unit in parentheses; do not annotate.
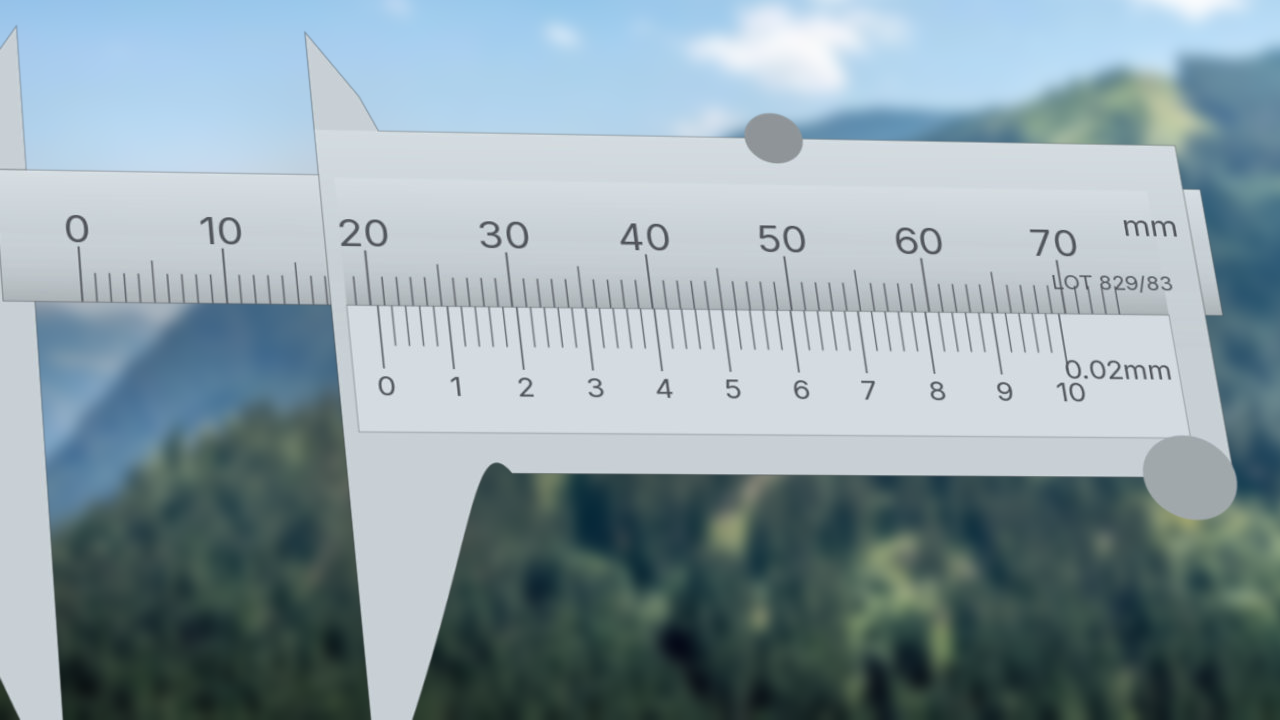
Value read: 20.5 (mm)
